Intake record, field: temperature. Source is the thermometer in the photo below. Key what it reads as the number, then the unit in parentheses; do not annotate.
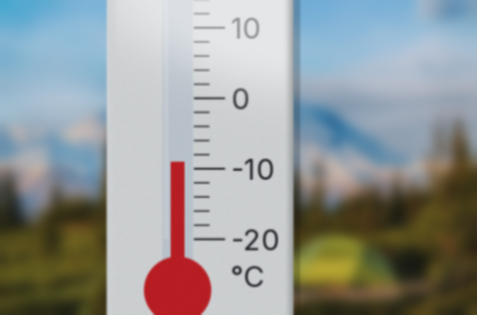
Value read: -9 (°C)
